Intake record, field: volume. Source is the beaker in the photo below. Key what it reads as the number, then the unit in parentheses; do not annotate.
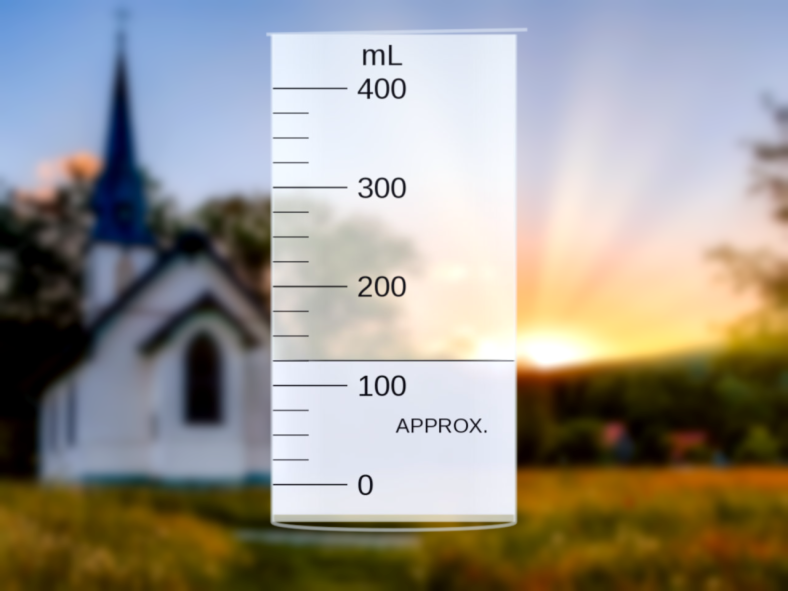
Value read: 125 (mL)
